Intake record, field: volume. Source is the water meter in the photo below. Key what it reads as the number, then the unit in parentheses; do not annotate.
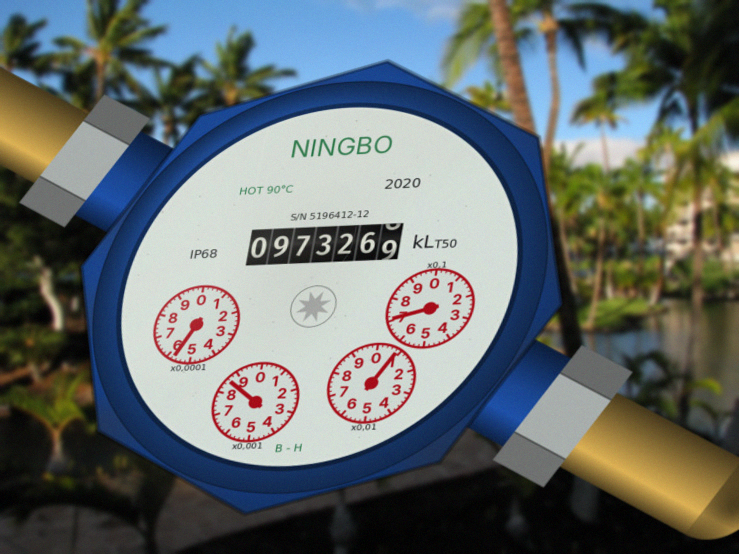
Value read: 973268.7085 (kL)
